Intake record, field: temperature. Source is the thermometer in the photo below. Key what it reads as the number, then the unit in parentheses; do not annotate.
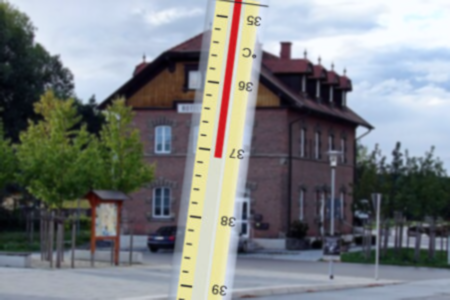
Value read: 37.1 (°C)
